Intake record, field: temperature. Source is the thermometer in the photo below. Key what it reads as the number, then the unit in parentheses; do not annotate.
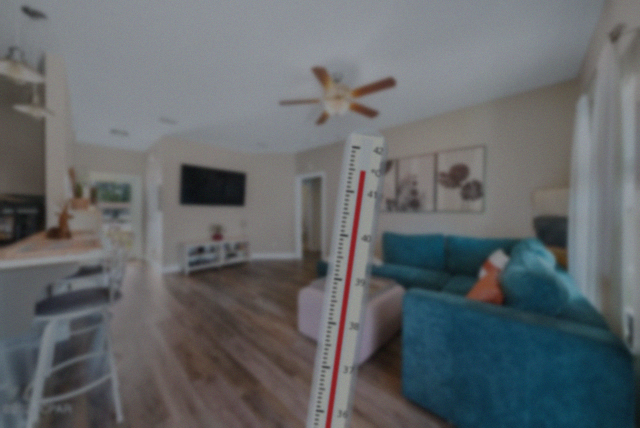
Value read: 41.5 (°C)
